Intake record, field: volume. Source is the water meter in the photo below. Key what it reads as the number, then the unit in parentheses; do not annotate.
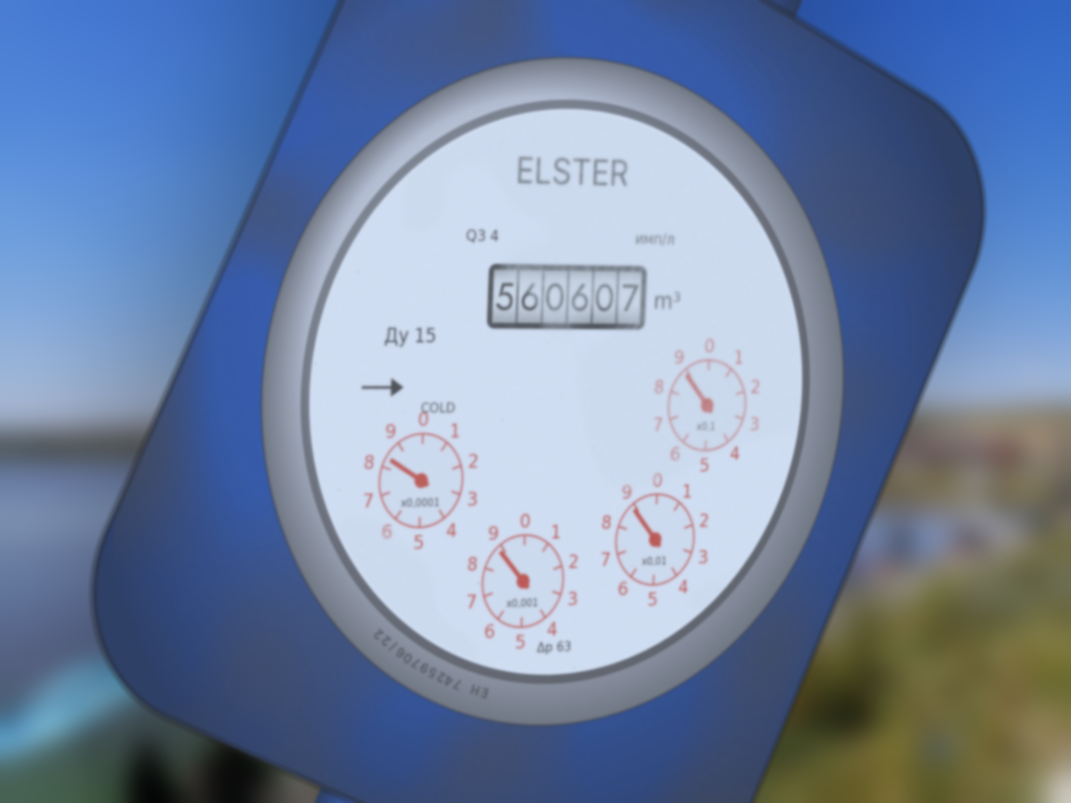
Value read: 560607.8888 (m³)
